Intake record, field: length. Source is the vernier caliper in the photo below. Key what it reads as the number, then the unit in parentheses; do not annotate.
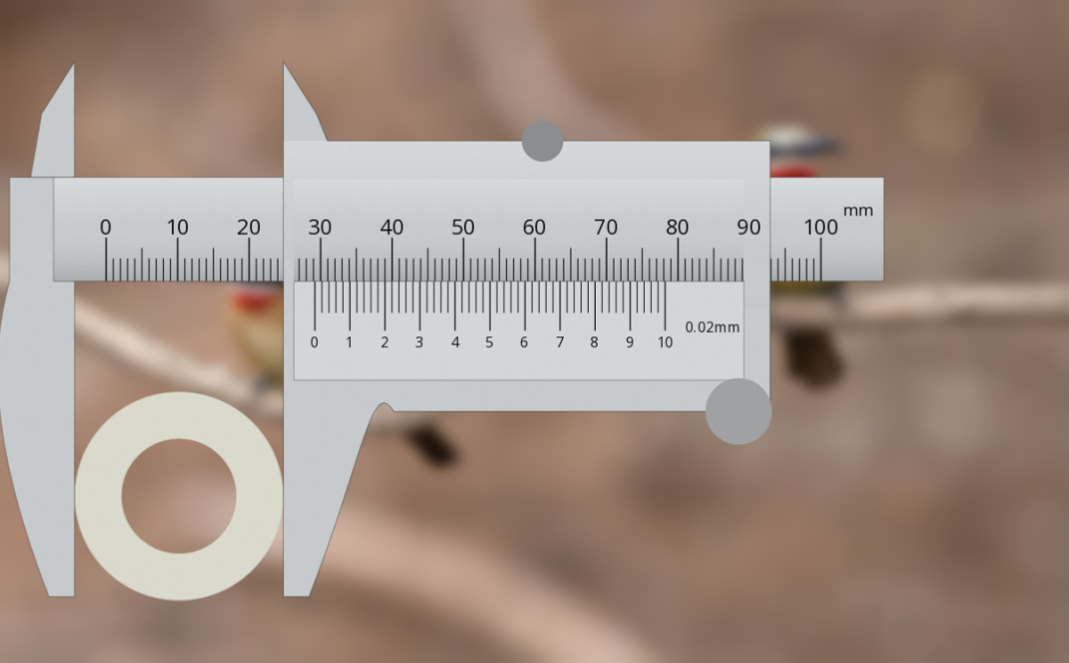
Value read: 29.2 (mm)
